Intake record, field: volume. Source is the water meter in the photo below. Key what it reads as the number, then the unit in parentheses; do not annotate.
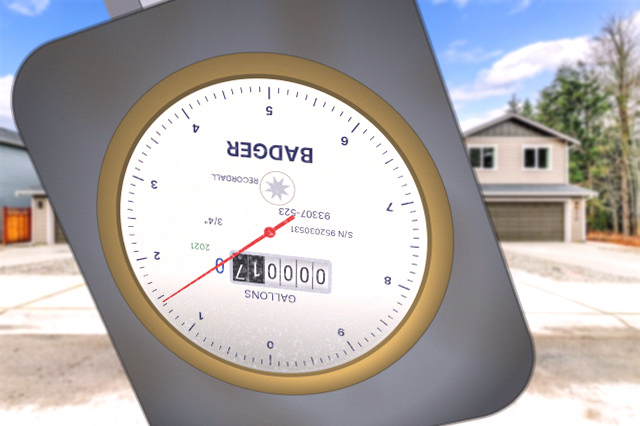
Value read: 171.4 (gal)
